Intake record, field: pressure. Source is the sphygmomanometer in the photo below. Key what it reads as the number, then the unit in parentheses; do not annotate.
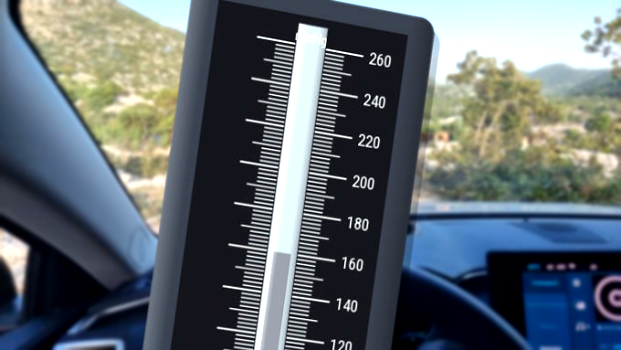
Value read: 160 (mmHg)
